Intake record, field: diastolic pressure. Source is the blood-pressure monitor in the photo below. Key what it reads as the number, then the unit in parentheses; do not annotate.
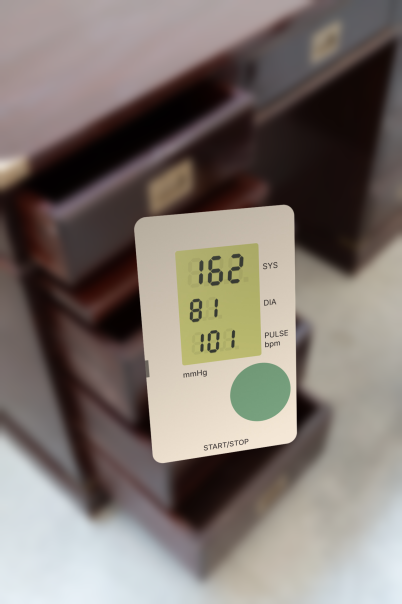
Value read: 81 (mmHg)
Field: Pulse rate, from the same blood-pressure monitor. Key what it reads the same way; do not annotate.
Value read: 101 (bpm)
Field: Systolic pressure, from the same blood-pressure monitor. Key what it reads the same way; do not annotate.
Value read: 162 (mmHg)
